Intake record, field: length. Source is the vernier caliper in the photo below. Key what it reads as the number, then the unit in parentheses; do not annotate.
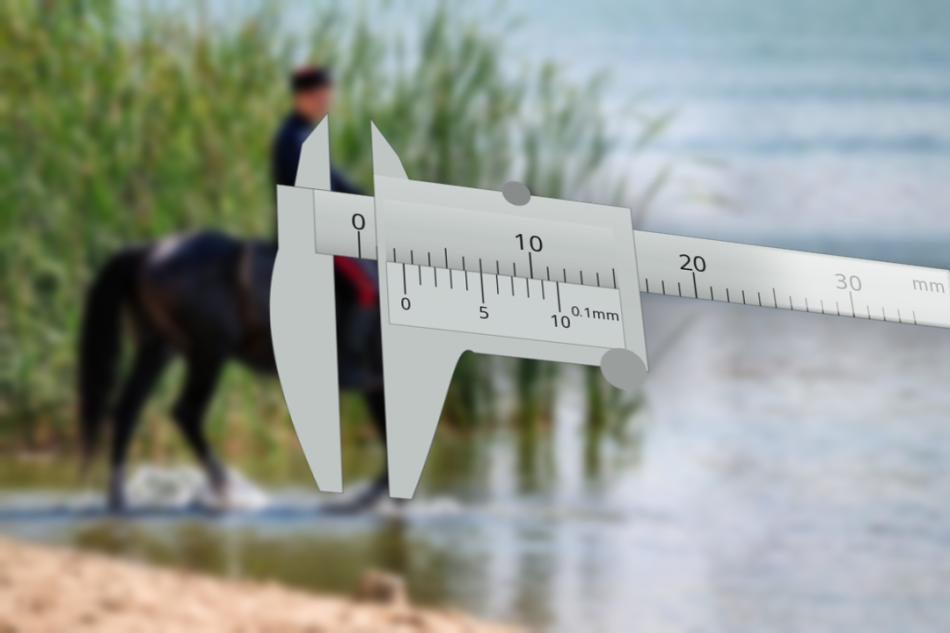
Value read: 2.5 (mm)
